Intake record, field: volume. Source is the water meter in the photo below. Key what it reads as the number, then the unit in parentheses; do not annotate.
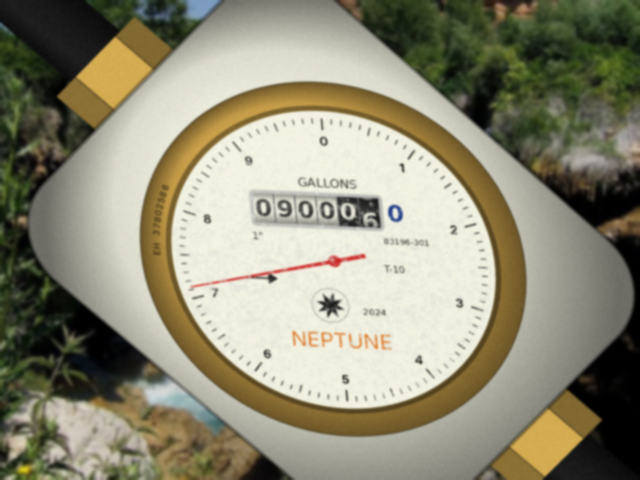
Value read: 900057.1 (gal)
